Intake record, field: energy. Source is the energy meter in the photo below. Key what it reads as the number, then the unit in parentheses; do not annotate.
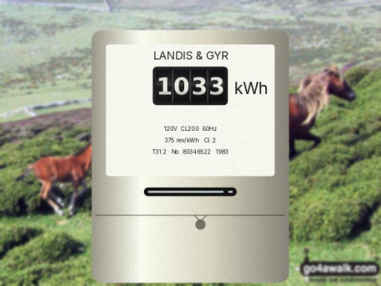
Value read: 1033 (kWh)
